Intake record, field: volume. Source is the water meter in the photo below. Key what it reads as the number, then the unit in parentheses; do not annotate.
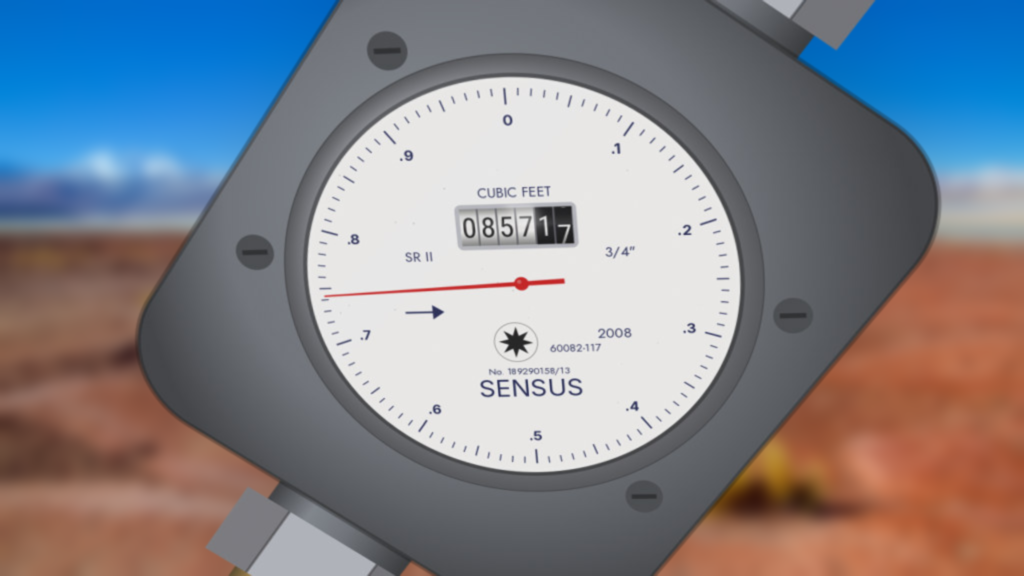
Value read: 85716.74 (ft³)
